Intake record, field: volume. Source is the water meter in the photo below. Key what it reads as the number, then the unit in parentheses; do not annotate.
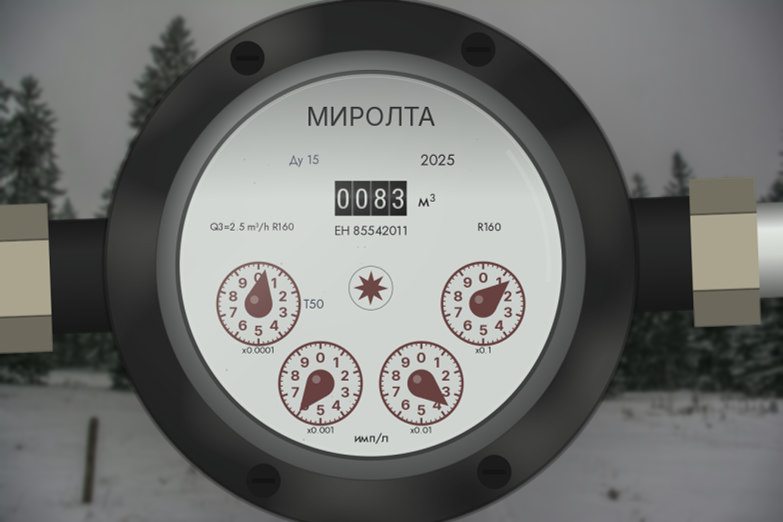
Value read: 83.1360 (m³)
